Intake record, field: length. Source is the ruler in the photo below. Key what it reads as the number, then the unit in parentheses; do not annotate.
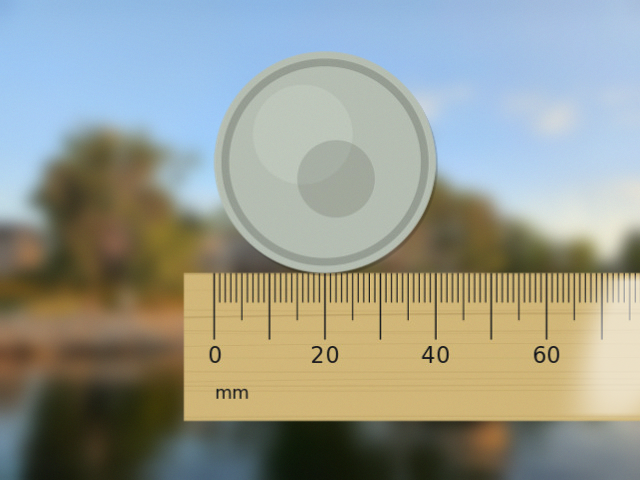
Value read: 40 (mm)
